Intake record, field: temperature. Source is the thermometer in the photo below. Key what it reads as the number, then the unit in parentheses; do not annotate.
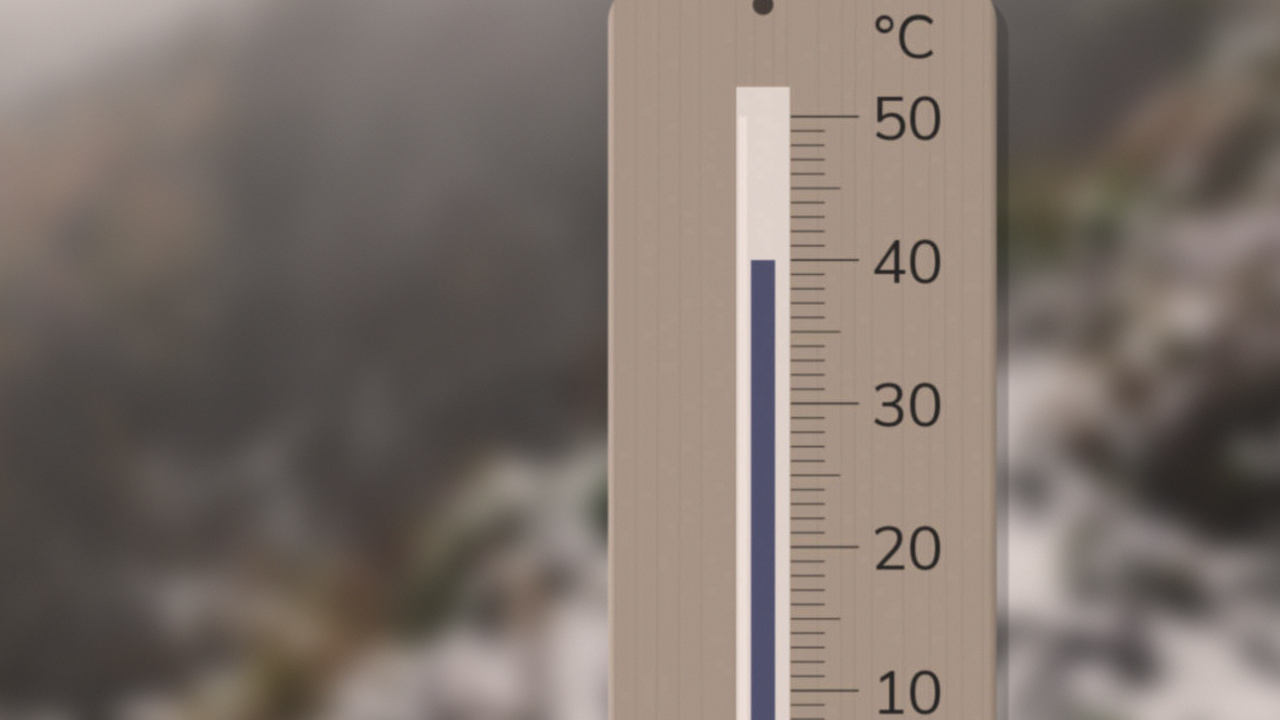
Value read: 40 (°C)
